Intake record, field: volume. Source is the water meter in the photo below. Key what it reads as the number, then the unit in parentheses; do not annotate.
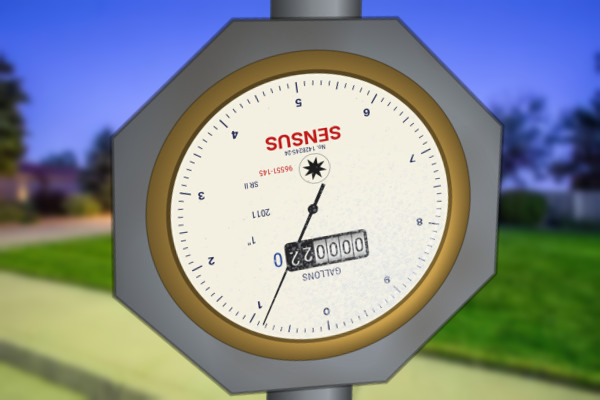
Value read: 220.8 (gal)
